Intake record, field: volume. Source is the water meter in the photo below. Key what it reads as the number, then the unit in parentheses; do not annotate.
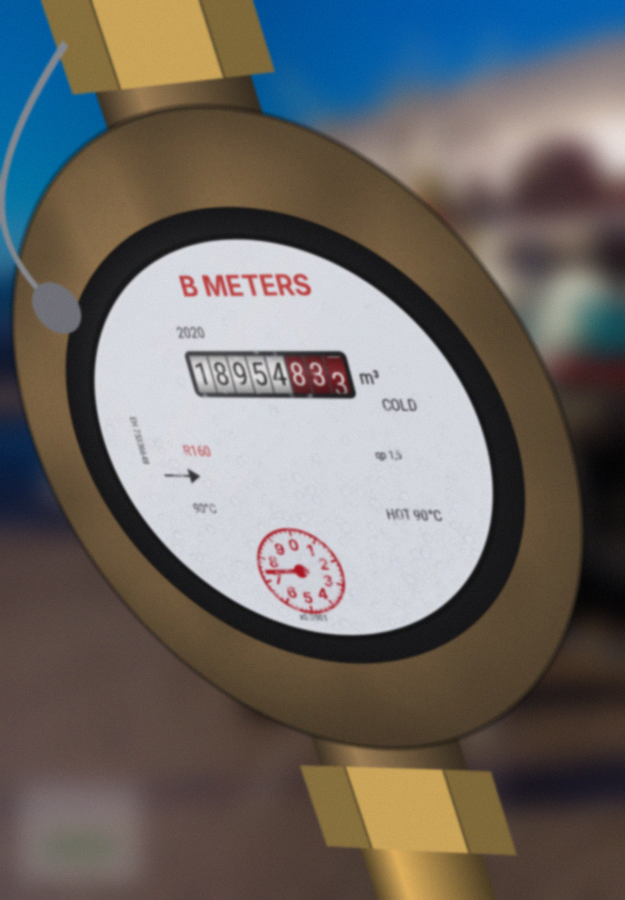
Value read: 18954.8327 (m³)
